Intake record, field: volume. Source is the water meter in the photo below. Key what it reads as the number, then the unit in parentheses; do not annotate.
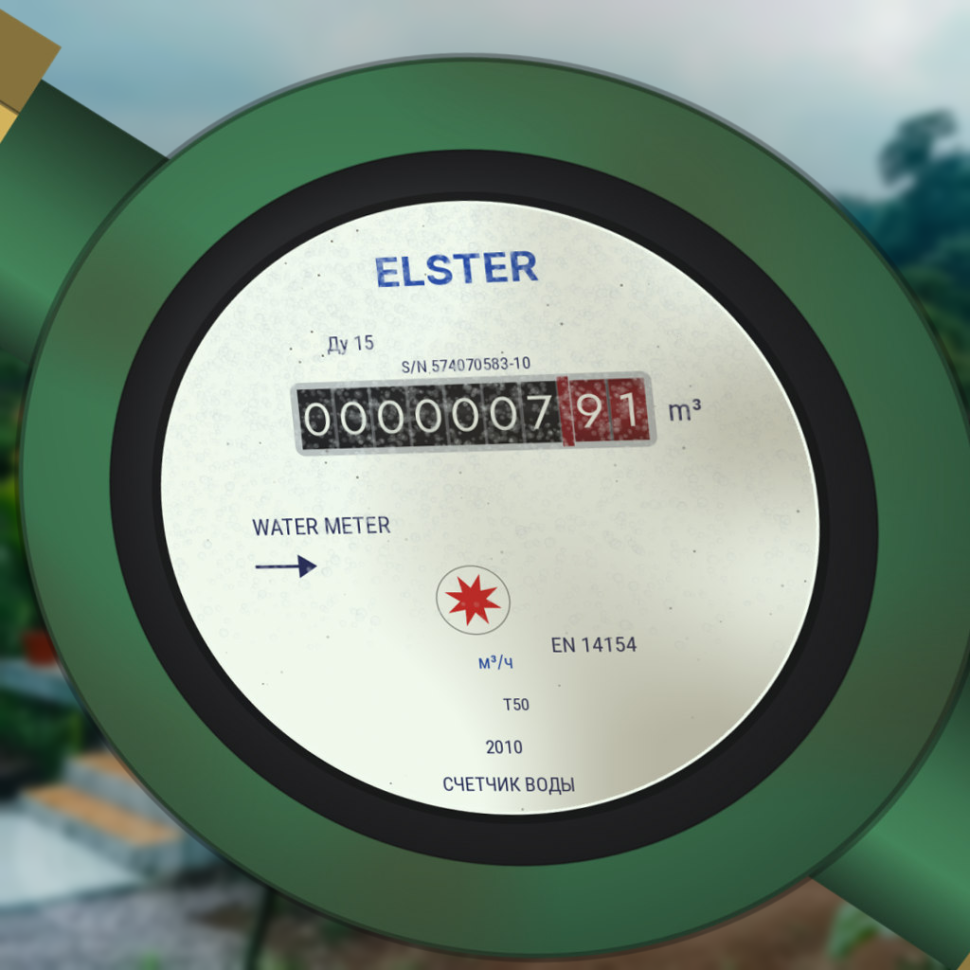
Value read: 7.91 (m³)
